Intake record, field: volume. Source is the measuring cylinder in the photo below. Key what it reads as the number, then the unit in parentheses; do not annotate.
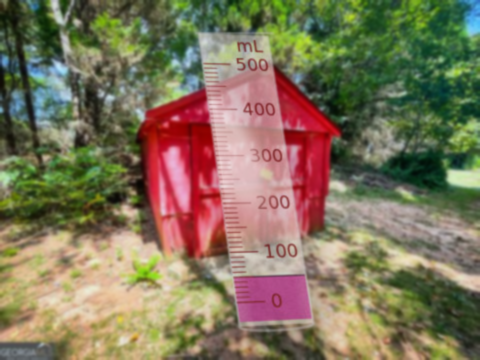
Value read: 50 (mL)
